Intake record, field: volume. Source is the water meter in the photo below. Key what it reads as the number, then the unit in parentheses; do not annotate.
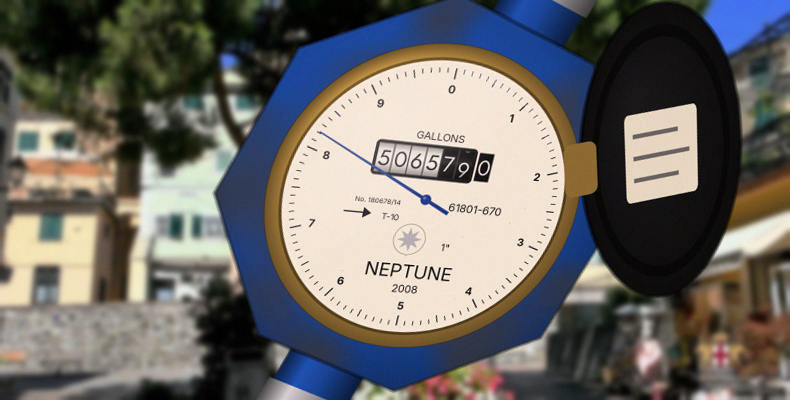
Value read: 5065788.2 (gal)
